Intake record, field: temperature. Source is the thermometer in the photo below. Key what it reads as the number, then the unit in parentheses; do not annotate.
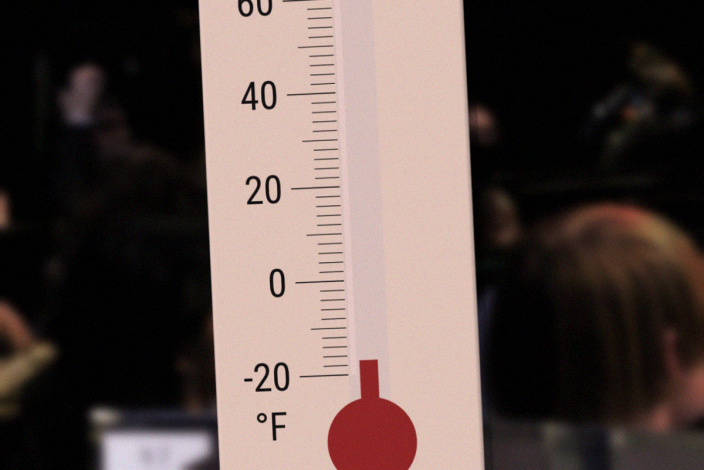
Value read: -17 (°F)
